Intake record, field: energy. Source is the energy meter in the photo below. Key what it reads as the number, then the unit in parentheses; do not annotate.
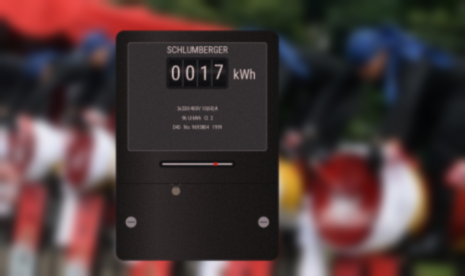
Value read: 17 (kWh)
